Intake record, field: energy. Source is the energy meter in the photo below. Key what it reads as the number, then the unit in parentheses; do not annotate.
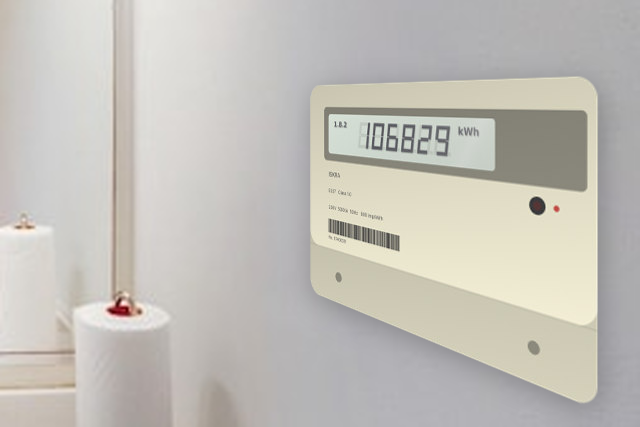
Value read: 106829 (kWh)
